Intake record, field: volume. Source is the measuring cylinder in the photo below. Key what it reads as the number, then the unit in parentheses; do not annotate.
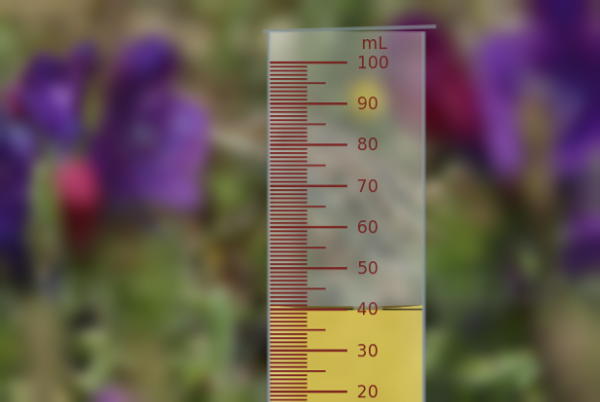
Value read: 40 (mL)
